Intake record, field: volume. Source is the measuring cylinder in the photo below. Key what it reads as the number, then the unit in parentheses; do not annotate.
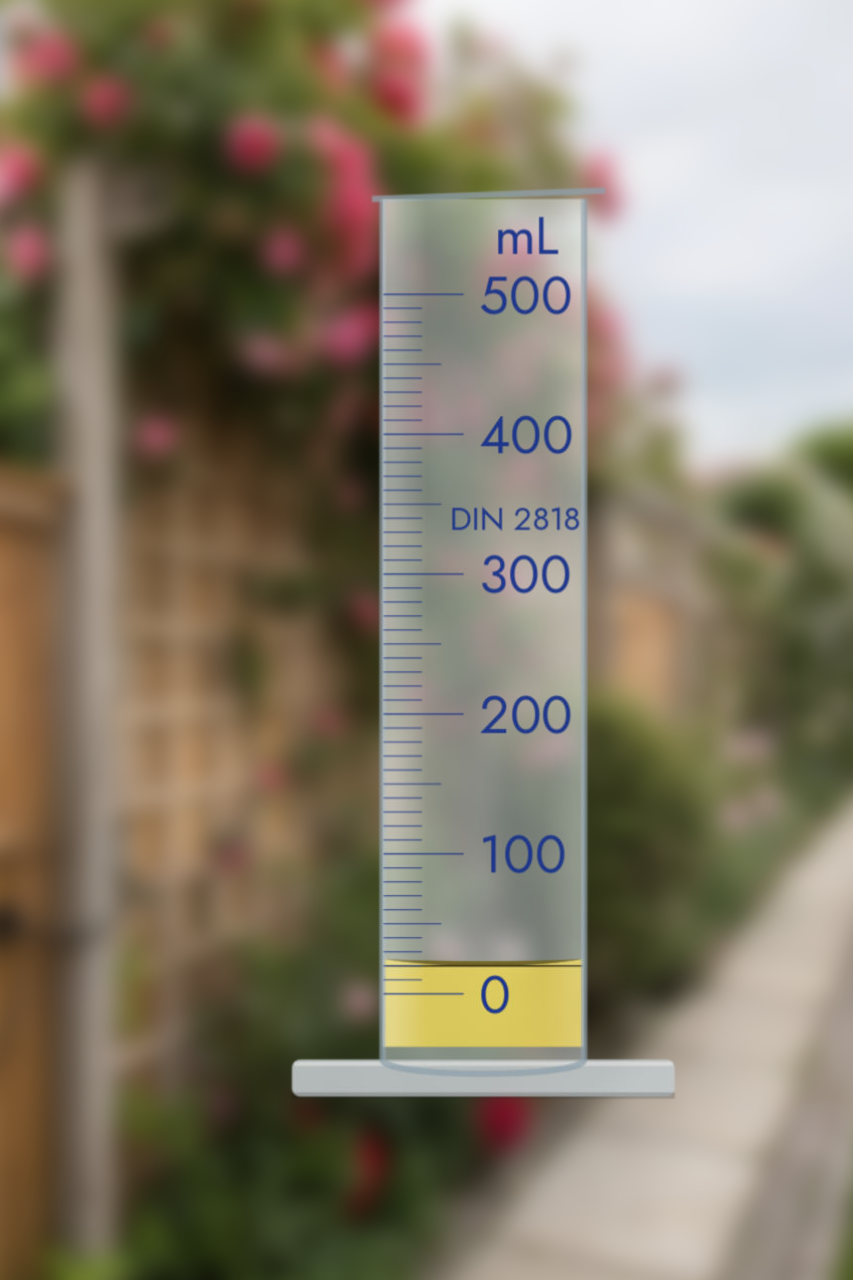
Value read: 20 (mL)
